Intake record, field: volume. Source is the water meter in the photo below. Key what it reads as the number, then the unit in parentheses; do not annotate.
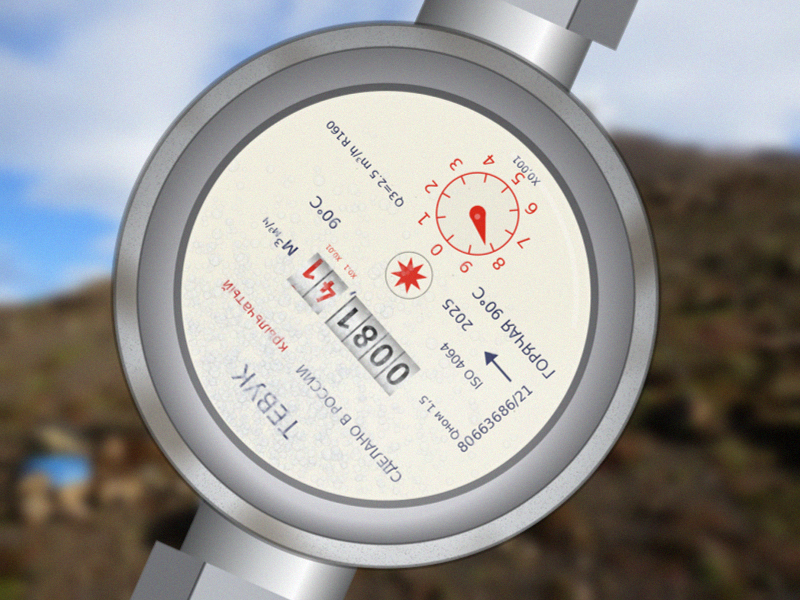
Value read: 81.408 (m³)
